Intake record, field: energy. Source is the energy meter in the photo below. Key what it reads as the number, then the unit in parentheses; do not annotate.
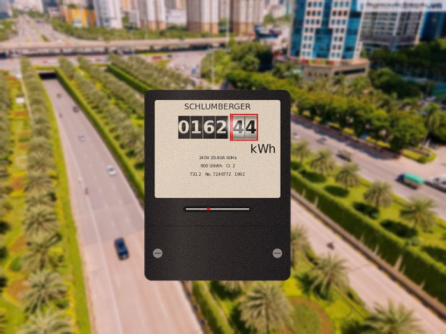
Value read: 162.44 (kWh)
